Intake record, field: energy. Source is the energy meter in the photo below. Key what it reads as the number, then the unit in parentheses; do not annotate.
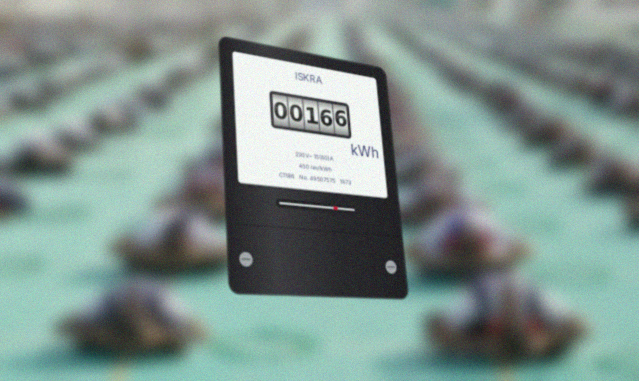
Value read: 166 (kWh)
